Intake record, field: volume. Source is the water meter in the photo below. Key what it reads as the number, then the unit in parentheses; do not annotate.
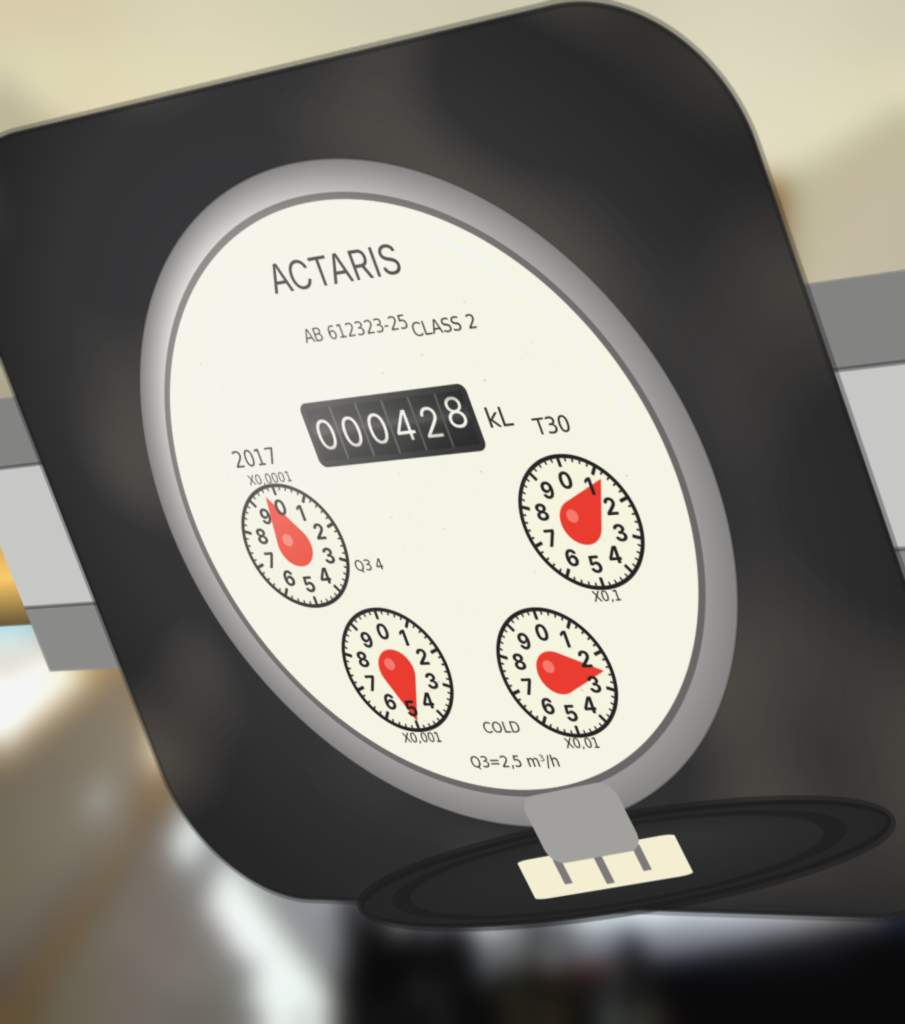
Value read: 428.1249 (kL)
